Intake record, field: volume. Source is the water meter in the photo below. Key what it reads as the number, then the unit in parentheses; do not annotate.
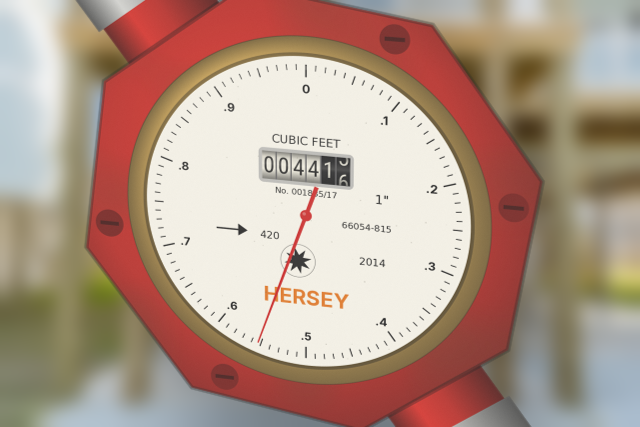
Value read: 4415.55 (ft³)
